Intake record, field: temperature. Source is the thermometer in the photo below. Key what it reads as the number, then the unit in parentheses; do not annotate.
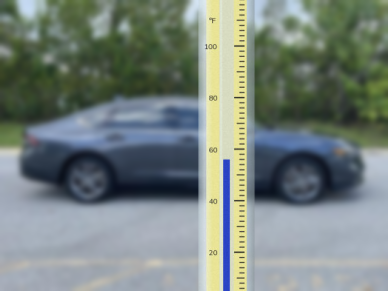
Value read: 56 (°F)
